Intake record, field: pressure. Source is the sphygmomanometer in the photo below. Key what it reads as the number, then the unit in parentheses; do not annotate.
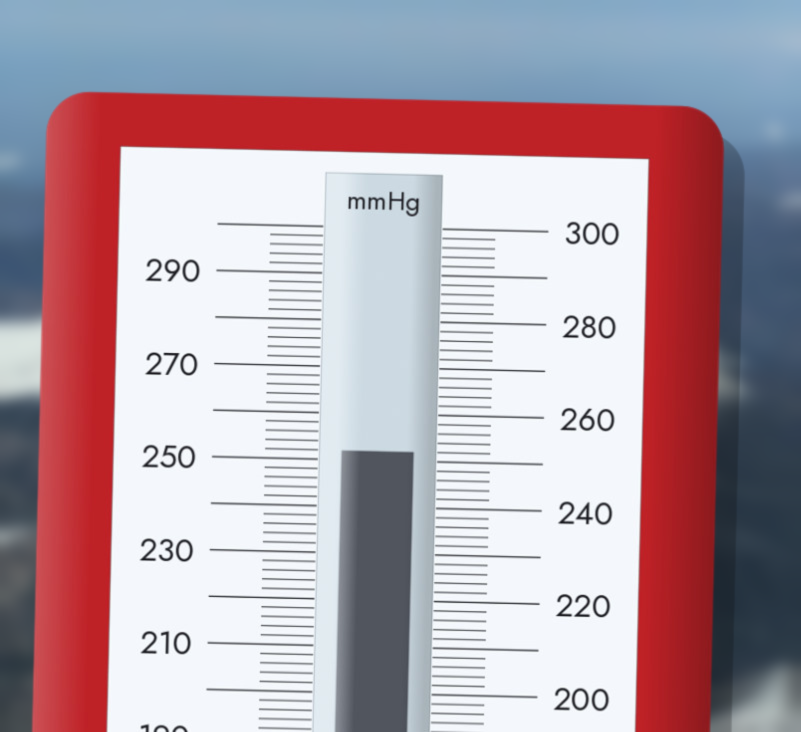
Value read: 252 (mmHg)
